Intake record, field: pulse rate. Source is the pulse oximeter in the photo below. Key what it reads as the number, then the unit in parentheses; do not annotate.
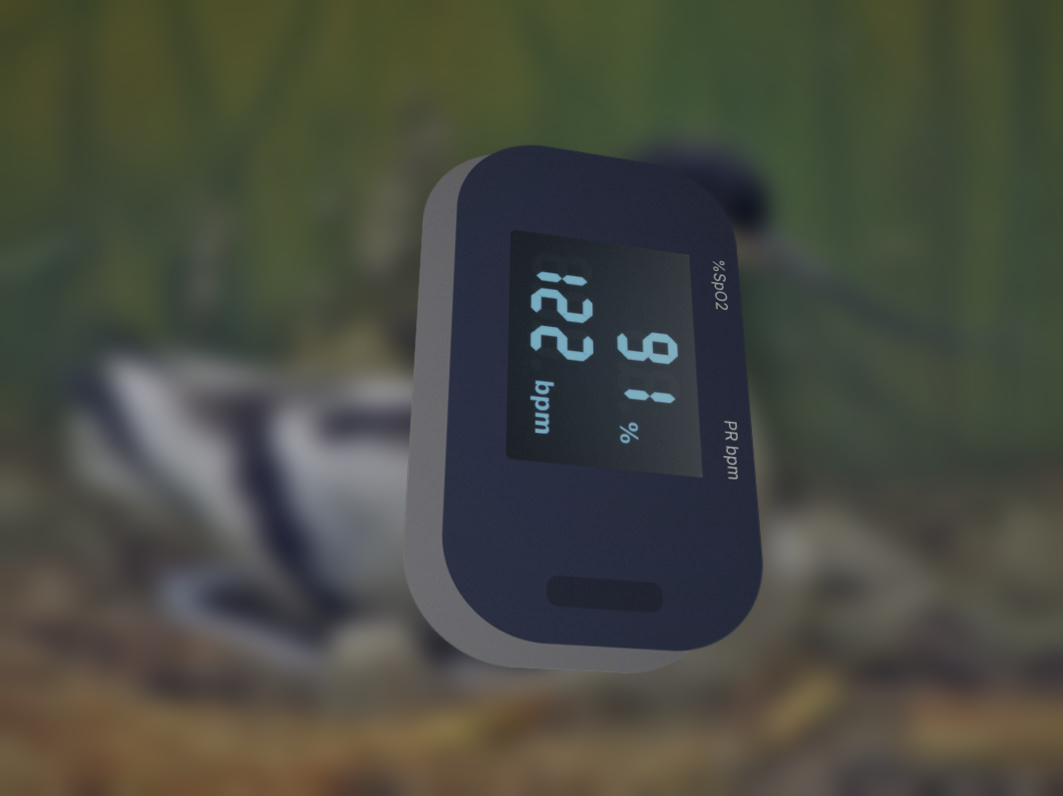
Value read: 122 (bpm)
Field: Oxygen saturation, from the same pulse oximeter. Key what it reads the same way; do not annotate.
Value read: 91 (%)
